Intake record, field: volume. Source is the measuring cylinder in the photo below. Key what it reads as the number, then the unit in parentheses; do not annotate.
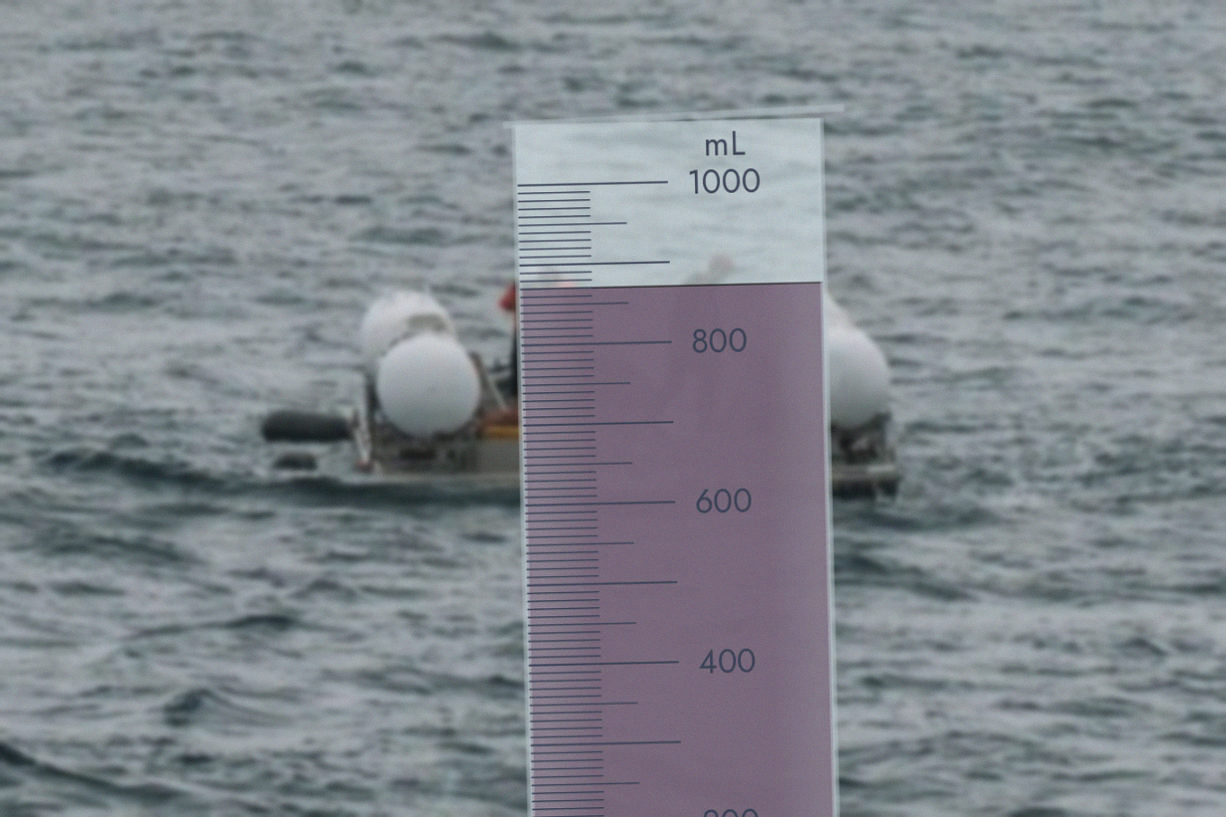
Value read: 870 (mL)
